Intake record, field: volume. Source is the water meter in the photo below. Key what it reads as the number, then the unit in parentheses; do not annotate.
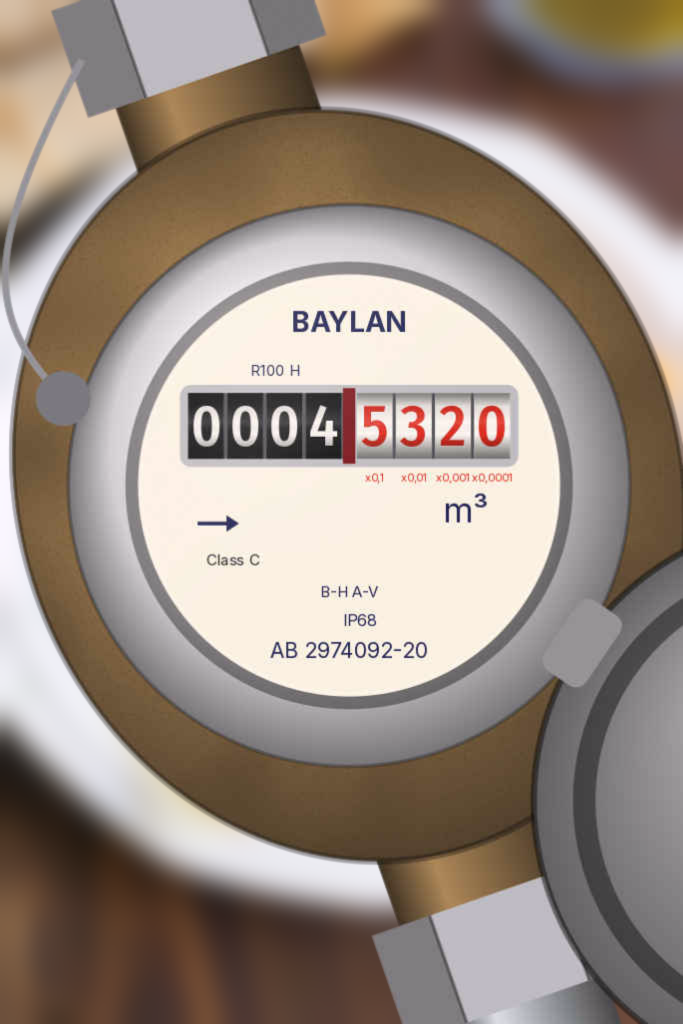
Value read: 4.5320 (m³)
